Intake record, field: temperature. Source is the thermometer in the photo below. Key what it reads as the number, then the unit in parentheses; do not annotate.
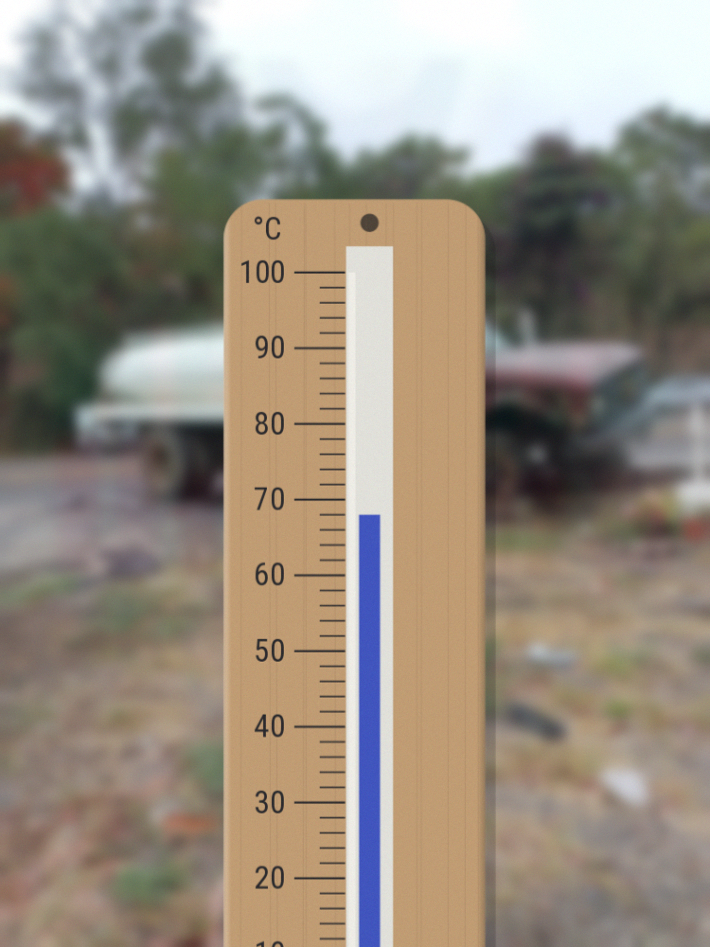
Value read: 68 (°C)
